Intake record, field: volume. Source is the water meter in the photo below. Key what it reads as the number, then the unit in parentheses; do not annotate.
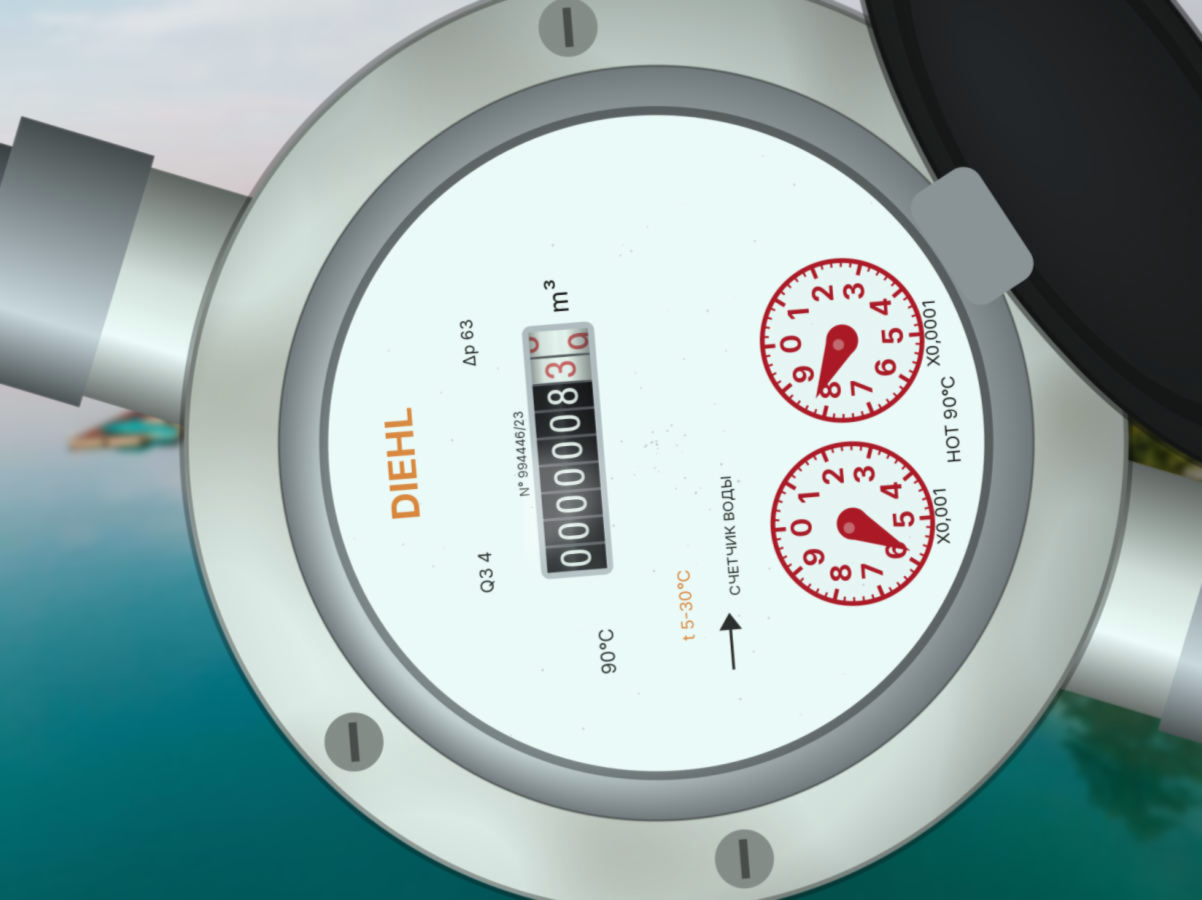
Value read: 8.3858 (m³)
